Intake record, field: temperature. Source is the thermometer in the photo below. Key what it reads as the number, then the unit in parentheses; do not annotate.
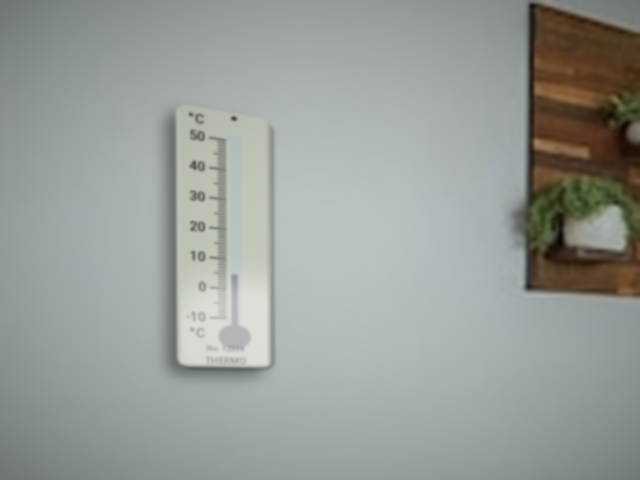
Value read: 5 (°C)
